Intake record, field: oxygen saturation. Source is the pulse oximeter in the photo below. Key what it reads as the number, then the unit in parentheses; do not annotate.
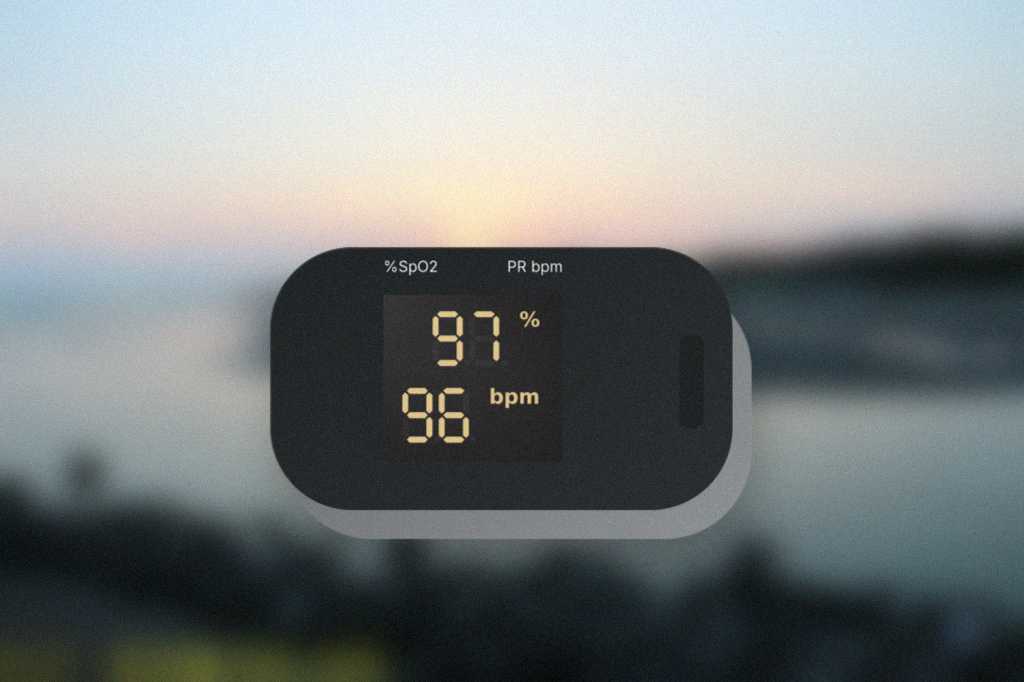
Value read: 97 (%)
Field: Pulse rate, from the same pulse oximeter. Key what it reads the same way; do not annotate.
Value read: 96 (bpm)
